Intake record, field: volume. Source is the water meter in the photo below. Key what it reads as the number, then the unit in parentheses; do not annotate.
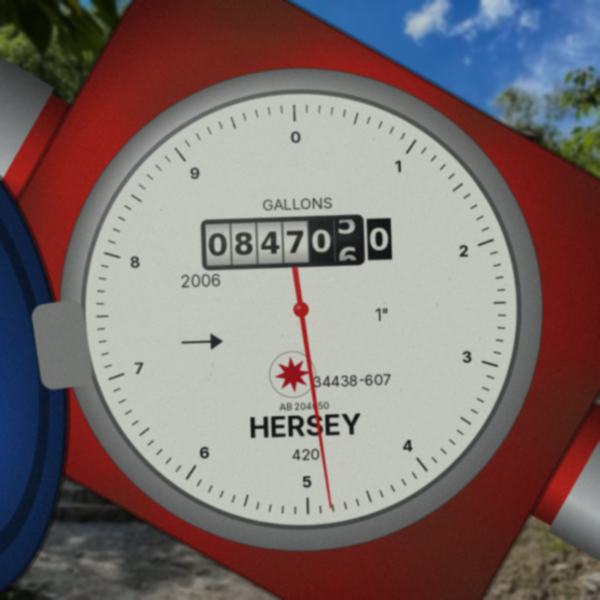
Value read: 847054.8 (gal)
